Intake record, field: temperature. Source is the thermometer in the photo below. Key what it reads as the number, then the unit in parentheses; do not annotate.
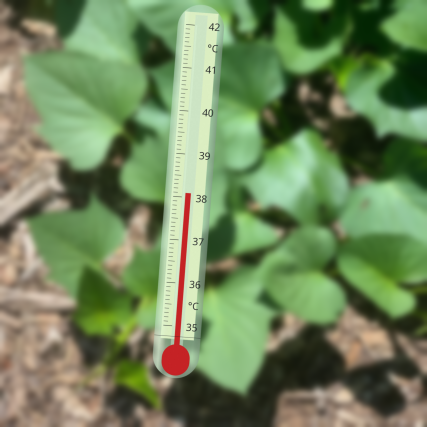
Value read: 38.1 (°C)
